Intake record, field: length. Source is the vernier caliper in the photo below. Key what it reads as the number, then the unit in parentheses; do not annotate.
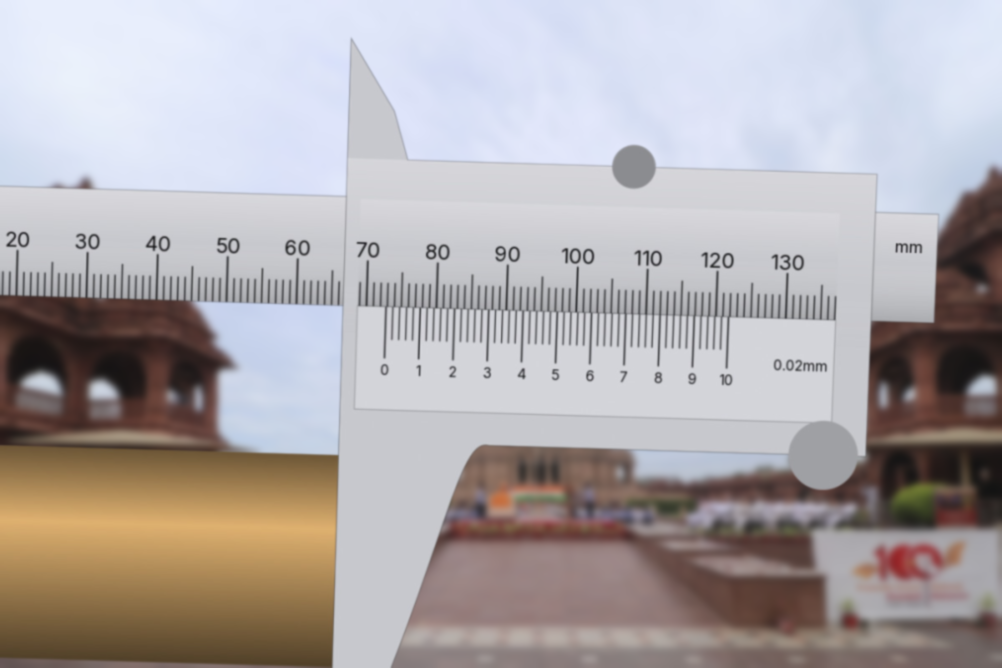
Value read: 72.8 (mm)
